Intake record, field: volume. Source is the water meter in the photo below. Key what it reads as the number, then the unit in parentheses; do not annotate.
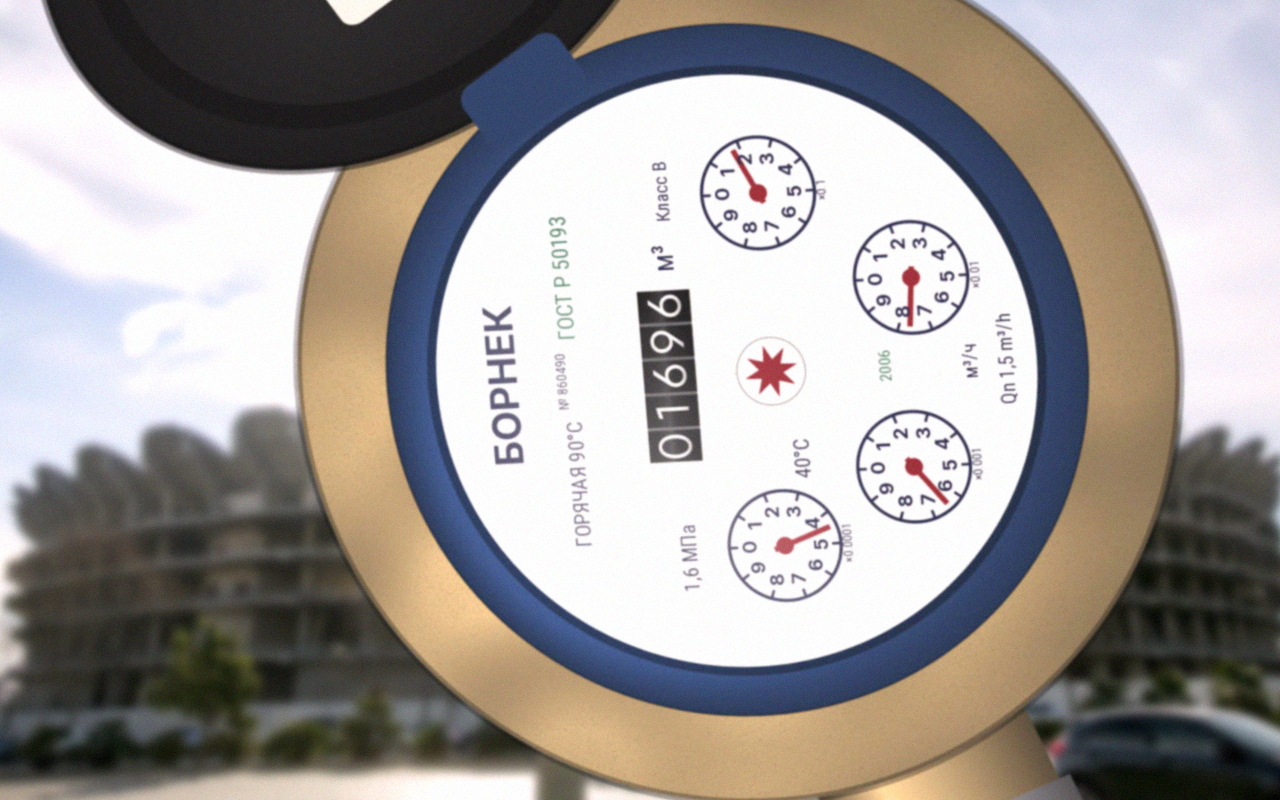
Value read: 1696.1764 (m³)
